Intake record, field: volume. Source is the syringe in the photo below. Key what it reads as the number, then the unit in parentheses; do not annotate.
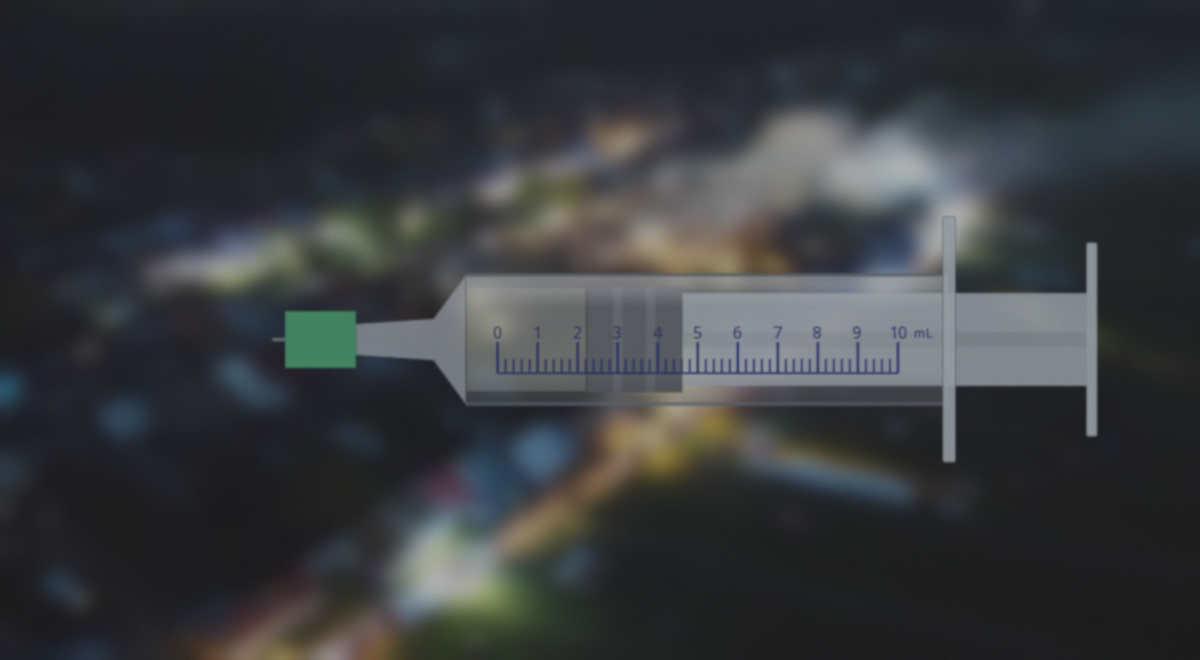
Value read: 2.2 (mL)
